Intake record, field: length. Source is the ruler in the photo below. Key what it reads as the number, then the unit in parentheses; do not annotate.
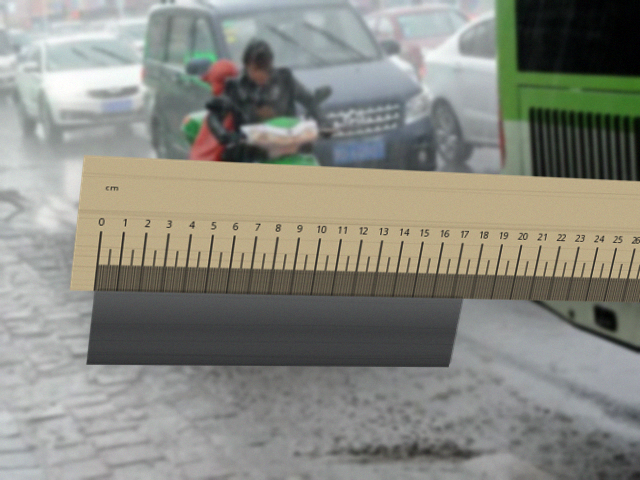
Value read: 17.5 (cm)
